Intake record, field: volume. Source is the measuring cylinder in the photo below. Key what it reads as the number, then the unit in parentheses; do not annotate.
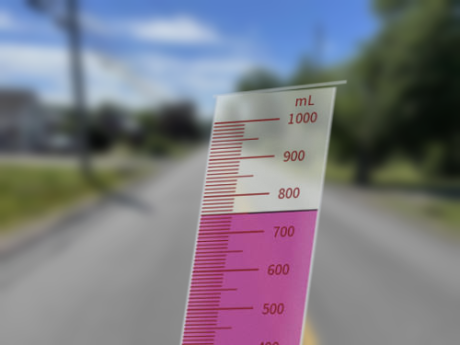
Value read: 750 (mL)
